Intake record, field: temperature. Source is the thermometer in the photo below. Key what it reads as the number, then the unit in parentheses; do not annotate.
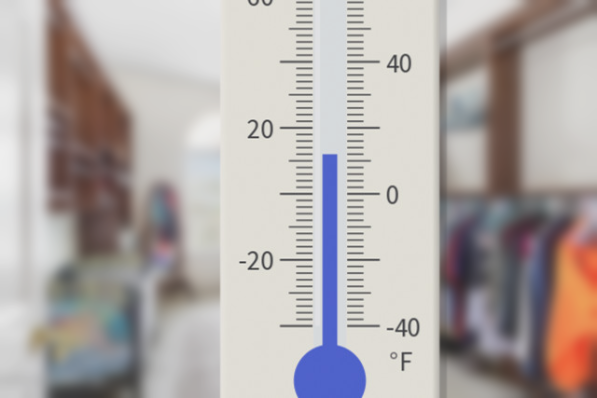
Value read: 12 (°F)
